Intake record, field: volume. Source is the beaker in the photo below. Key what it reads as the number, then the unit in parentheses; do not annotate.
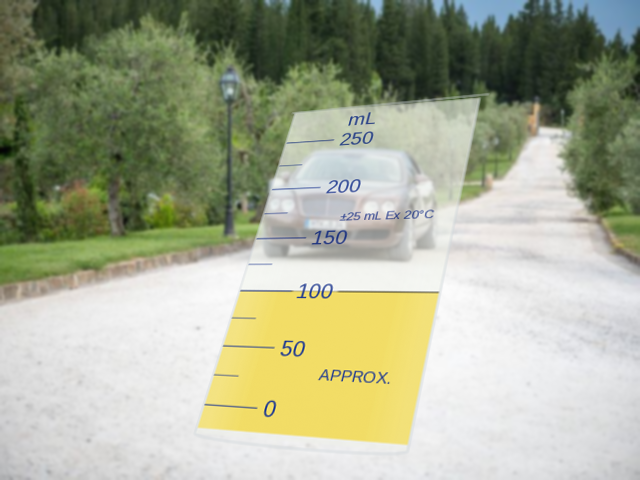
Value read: 100 (mL)
